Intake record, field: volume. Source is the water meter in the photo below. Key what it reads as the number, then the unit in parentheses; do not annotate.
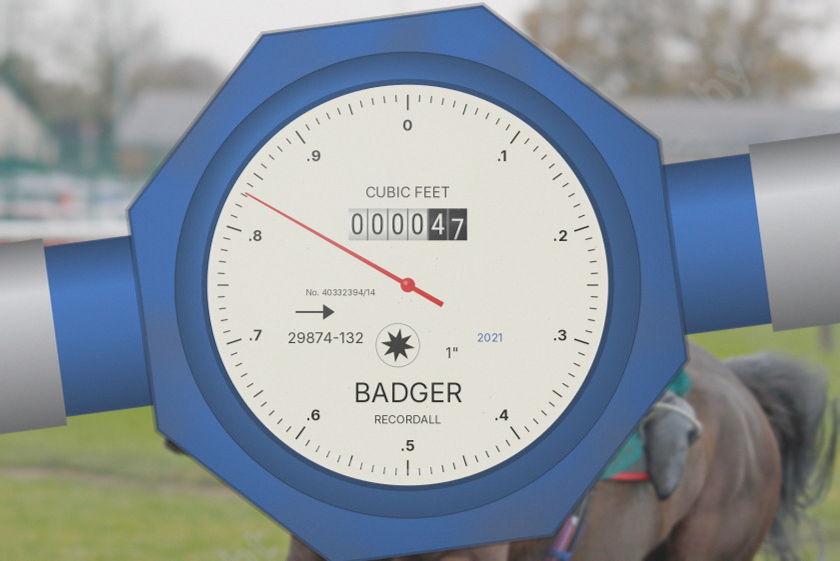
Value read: 46.83 (ft³)
